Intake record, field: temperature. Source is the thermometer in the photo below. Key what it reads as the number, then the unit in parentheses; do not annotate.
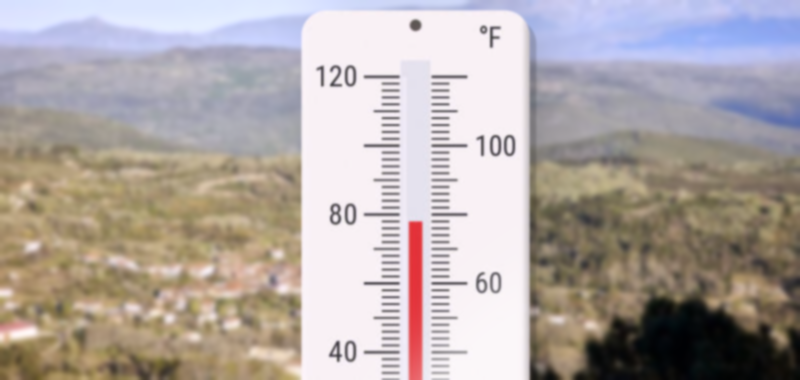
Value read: 78 (°F)
